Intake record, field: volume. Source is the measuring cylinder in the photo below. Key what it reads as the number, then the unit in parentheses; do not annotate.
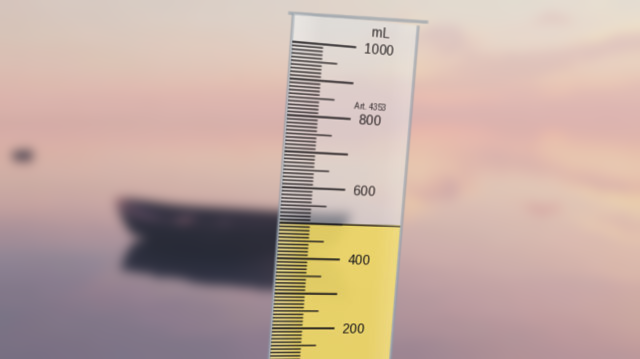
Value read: 500 (mL)
